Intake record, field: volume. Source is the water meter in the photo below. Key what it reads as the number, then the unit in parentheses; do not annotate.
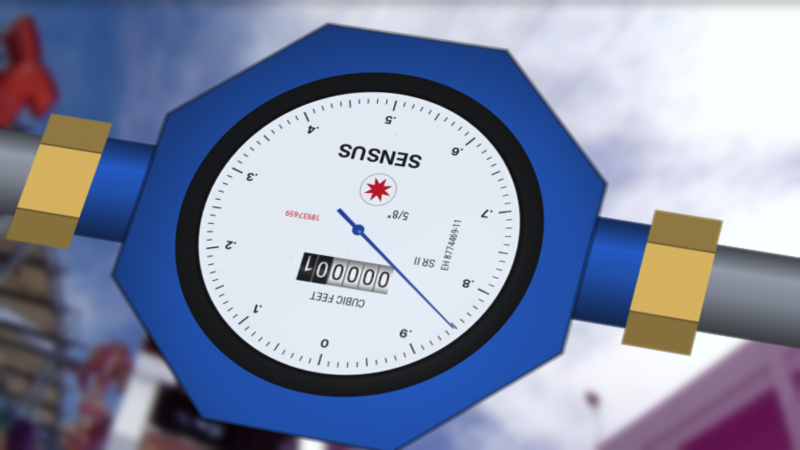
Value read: 0.85 (ft³)
